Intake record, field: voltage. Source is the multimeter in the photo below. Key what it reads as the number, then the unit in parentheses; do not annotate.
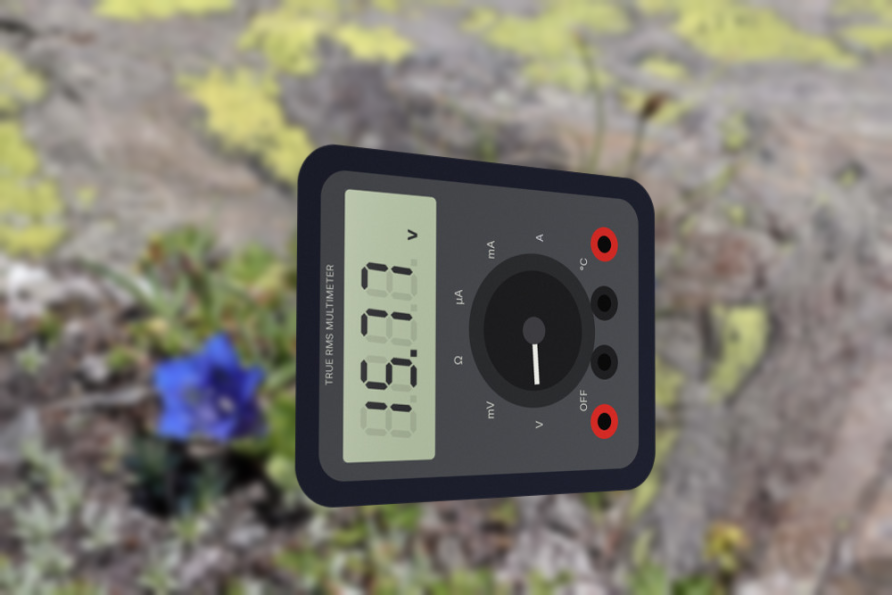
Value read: 15.77 (V)
